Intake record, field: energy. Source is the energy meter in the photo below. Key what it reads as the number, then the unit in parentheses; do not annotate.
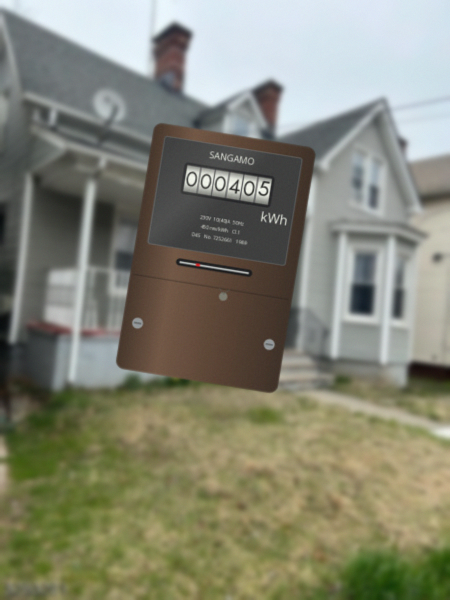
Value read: 405 (kWh)
